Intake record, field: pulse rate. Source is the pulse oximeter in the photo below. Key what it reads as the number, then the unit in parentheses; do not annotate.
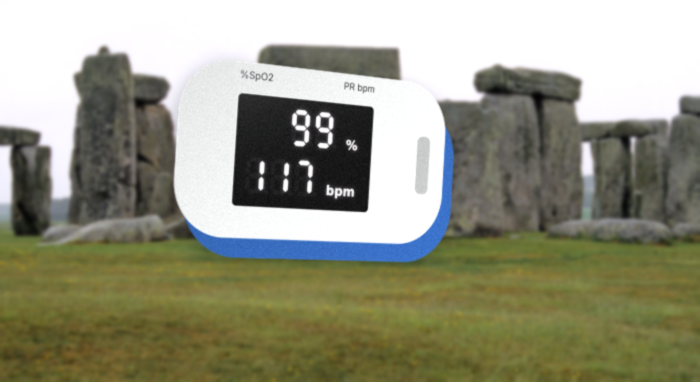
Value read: 117 (bpm)
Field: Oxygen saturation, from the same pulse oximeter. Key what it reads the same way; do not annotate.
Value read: 99 (%)
